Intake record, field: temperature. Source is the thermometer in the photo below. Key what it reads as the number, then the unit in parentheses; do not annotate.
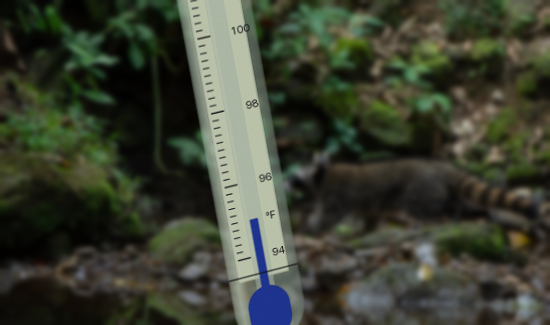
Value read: 95 (°F)
